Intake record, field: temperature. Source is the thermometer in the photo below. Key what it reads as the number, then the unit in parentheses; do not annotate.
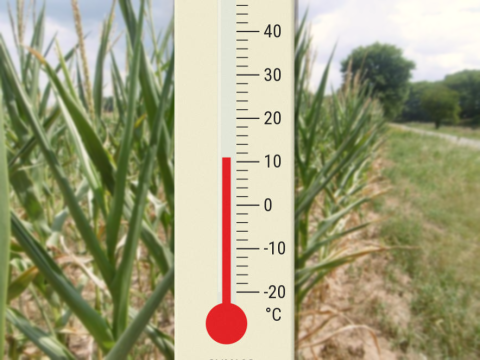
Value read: 11 (°C)
